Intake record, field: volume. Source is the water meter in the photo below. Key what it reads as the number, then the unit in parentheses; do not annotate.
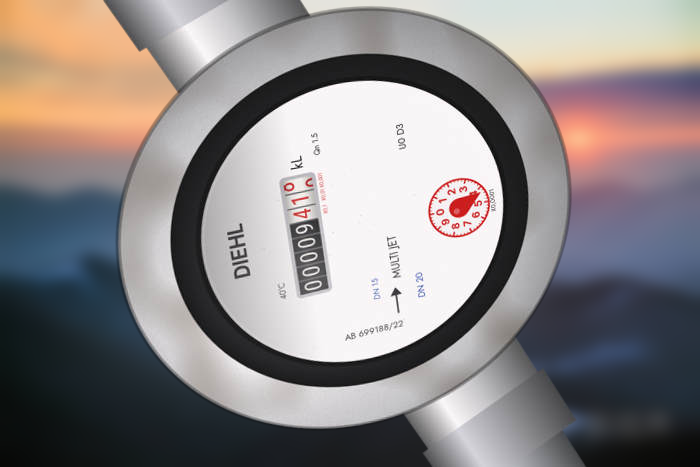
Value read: 9.4184 (kL)
